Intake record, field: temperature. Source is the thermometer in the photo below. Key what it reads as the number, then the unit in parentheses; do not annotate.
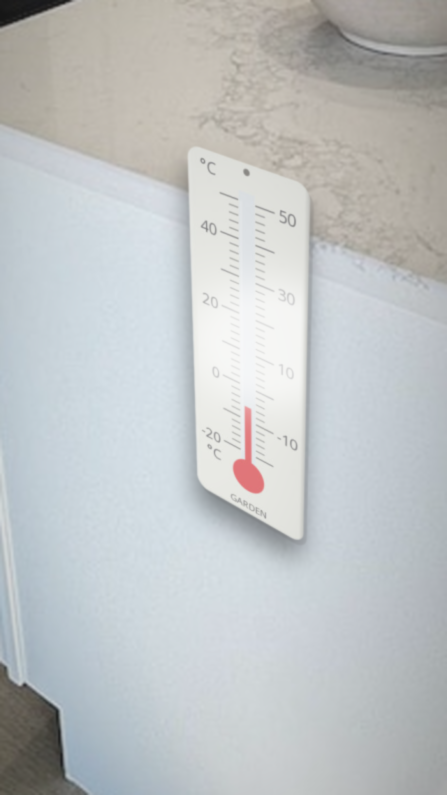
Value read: -6 (°C)
